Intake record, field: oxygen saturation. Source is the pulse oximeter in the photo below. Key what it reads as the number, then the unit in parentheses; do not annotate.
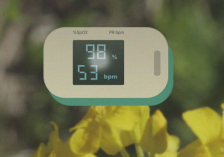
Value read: 98 (%)
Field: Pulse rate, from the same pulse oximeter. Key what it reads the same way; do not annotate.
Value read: 53 (bpm)
